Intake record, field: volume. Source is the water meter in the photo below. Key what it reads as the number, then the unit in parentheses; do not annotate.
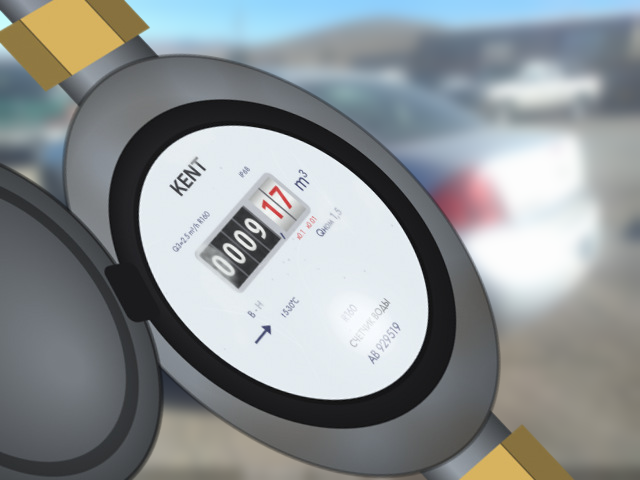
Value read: 9.17 (m³)
